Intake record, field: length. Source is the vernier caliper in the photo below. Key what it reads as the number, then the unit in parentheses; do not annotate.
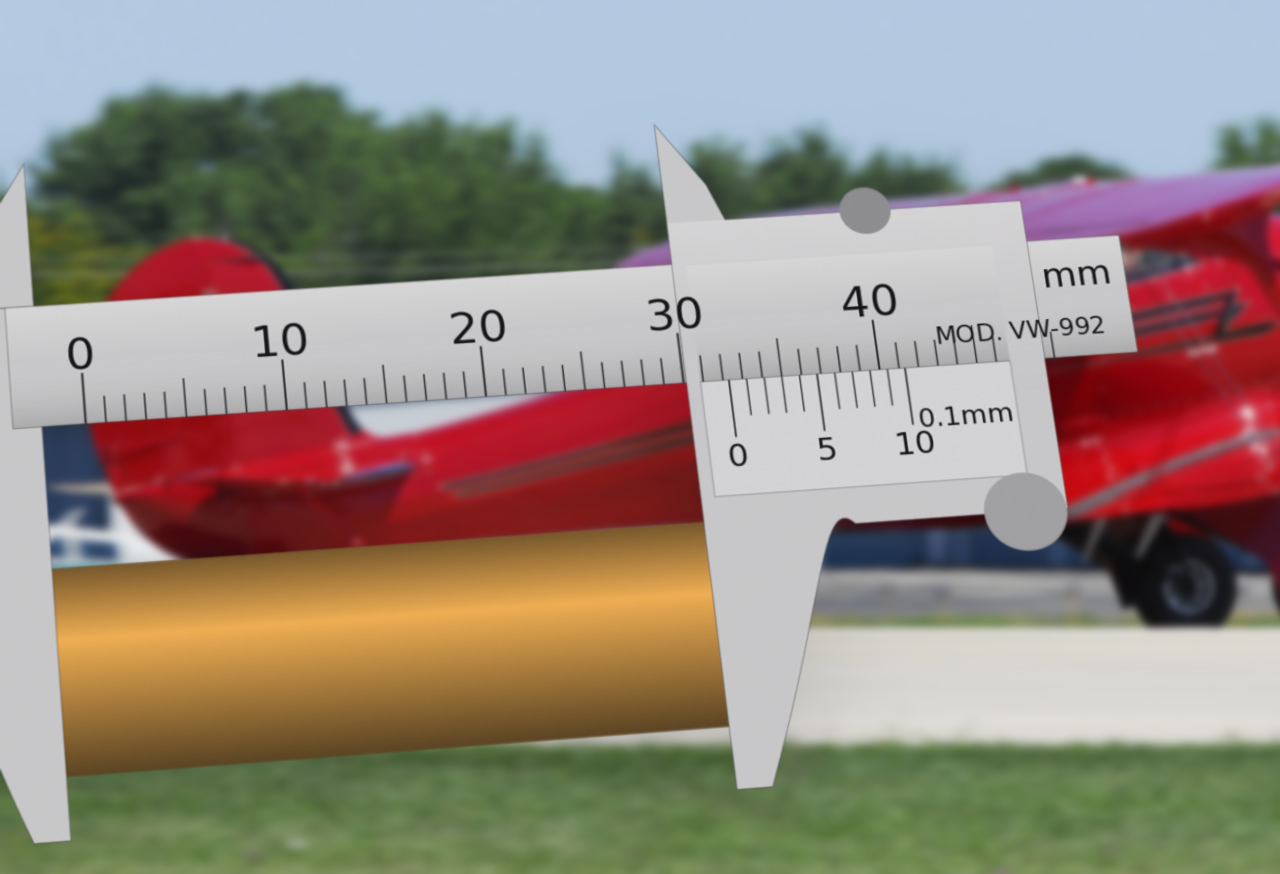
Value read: 32.3 (mm)
